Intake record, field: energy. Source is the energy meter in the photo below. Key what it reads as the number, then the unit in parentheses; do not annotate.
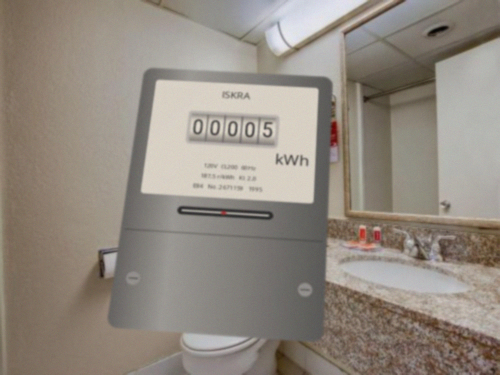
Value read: 5 (kWh)
